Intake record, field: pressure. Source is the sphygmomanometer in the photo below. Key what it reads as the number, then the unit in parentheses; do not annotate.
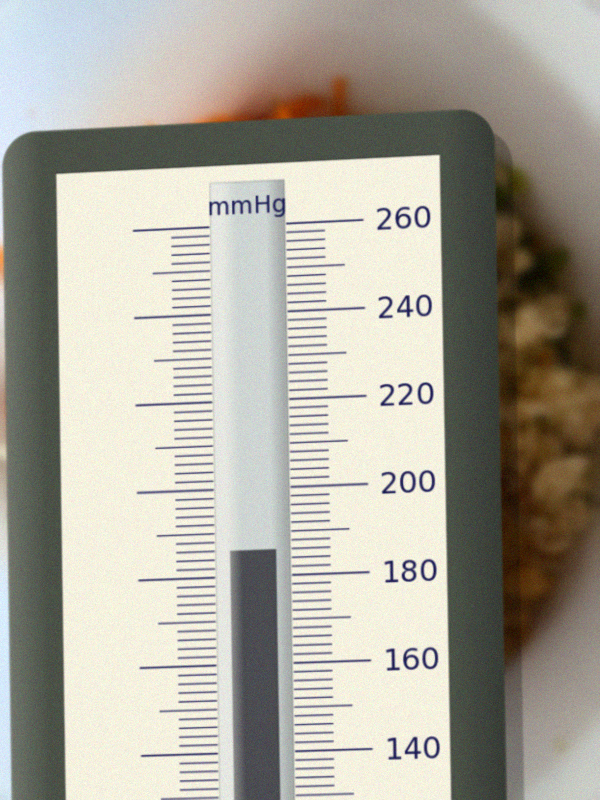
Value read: 186 (mmHg)
